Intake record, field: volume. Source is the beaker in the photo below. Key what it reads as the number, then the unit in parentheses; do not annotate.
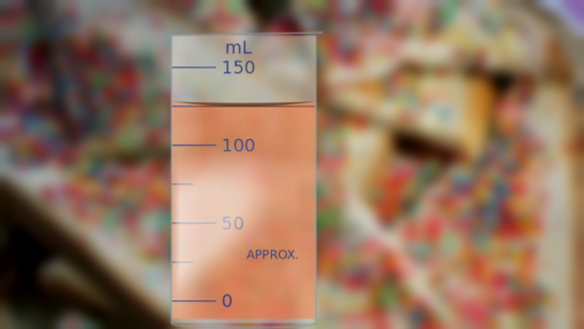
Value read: 125 (mL)
